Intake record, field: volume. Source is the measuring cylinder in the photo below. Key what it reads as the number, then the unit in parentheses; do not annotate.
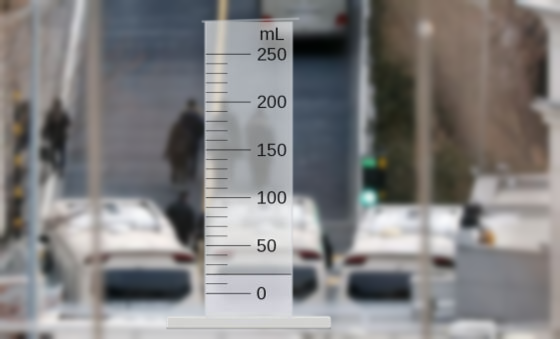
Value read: 20 (mL)
